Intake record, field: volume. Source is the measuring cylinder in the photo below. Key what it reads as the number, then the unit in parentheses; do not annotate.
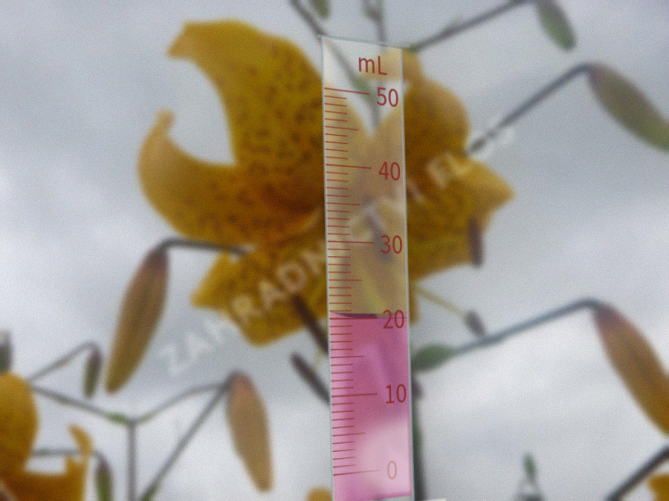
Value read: 20 (mL)
